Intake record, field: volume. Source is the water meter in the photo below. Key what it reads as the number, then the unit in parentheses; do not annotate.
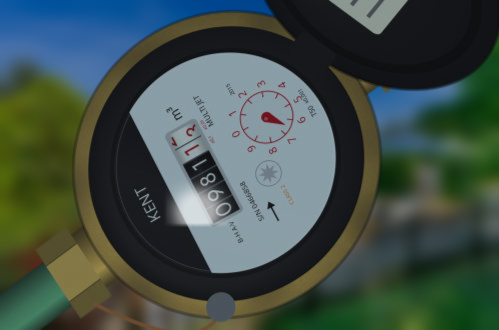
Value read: 981.126 (m³)
